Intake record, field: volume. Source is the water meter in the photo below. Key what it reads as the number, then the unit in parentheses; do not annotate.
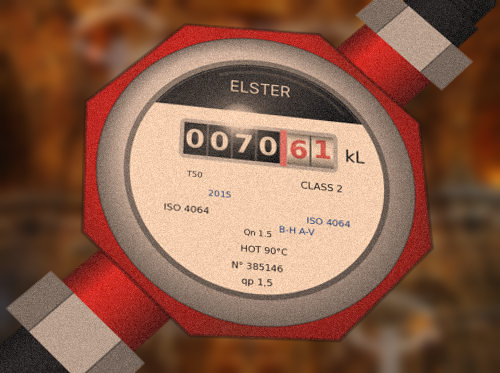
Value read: 70.61 (kL)
